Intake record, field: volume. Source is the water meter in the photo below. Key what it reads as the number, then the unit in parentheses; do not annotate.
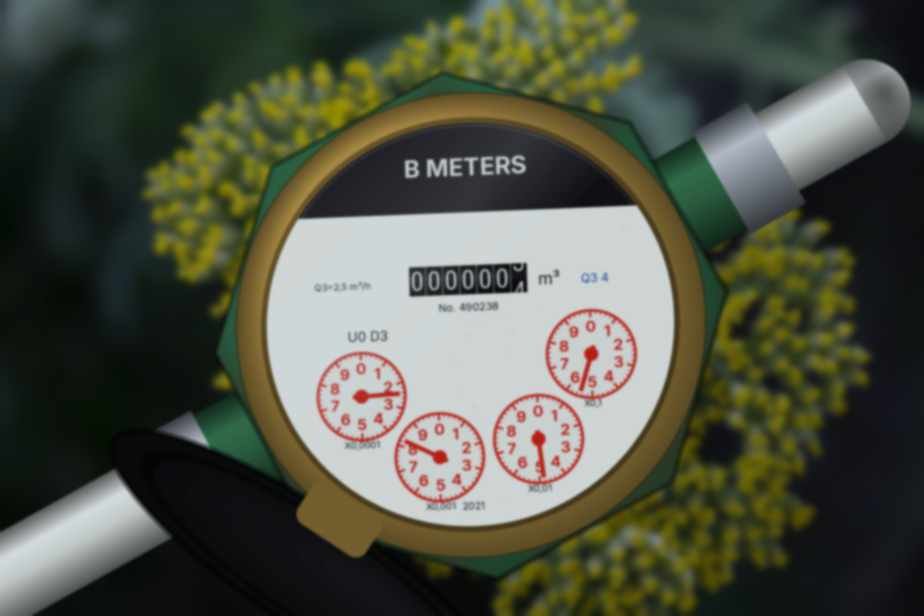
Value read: 3.5482 (m³)
